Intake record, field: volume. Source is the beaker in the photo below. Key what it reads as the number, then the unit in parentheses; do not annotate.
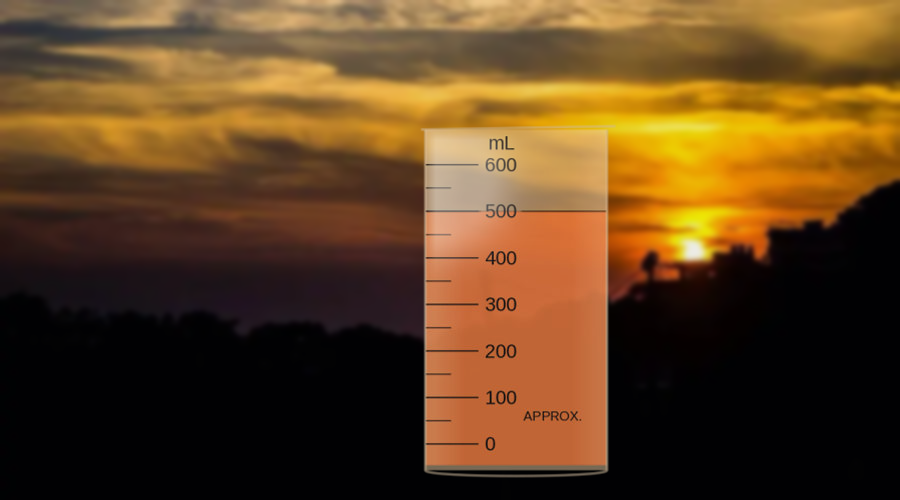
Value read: 500 (mL)
